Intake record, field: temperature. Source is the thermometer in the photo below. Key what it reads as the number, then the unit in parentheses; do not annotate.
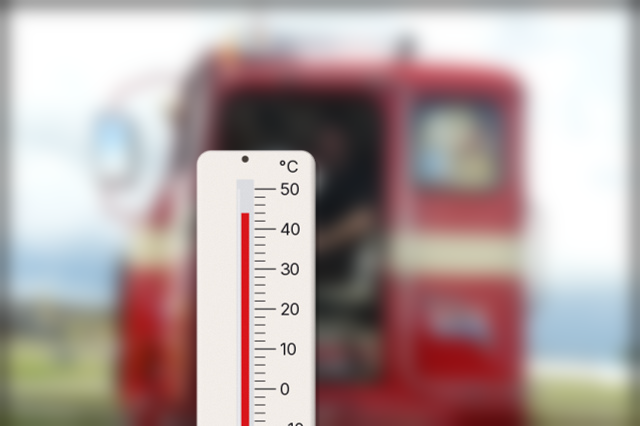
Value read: 44 (°C)
